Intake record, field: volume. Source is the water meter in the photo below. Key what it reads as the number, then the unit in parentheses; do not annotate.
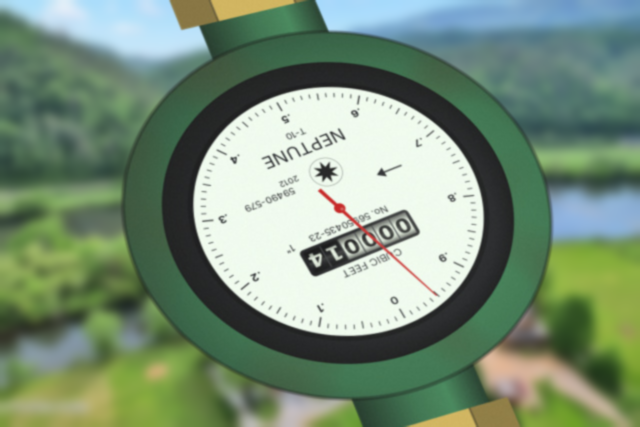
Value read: 13.95 (ft³)
